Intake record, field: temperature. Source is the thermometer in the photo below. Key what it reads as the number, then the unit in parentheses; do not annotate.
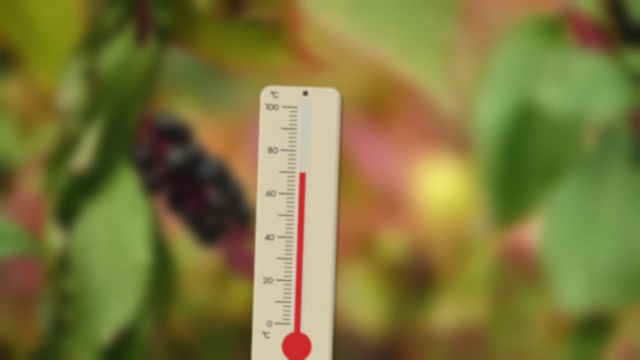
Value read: 70 (°C)
